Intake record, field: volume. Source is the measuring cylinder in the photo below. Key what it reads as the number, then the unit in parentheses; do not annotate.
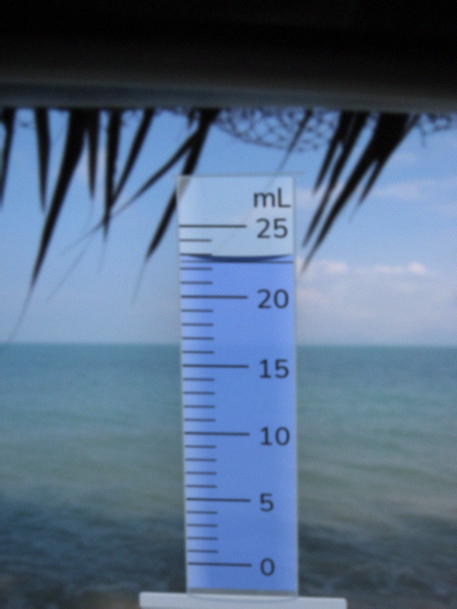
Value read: 22.5 (mL)
